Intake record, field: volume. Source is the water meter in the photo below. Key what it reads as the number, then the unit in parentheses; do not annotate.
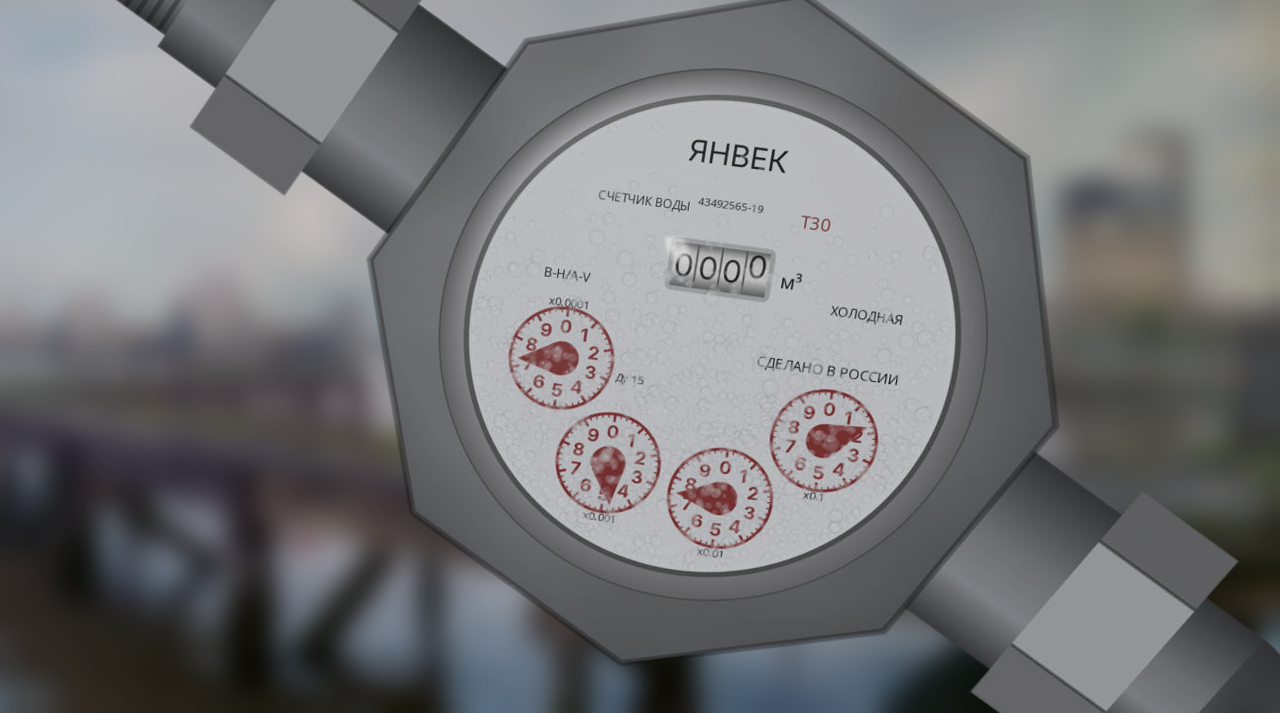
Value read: 0.1747 (m³)
